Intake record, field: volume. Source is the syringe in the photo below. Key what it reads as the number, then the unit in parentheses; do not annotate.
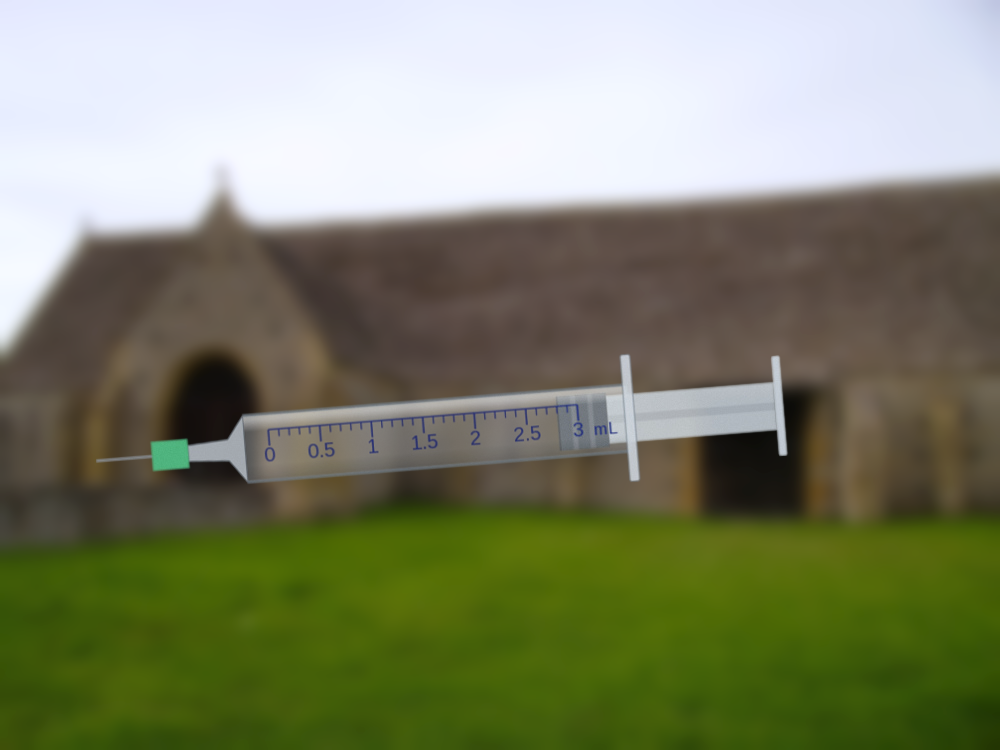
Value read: 2.8 (mL)
